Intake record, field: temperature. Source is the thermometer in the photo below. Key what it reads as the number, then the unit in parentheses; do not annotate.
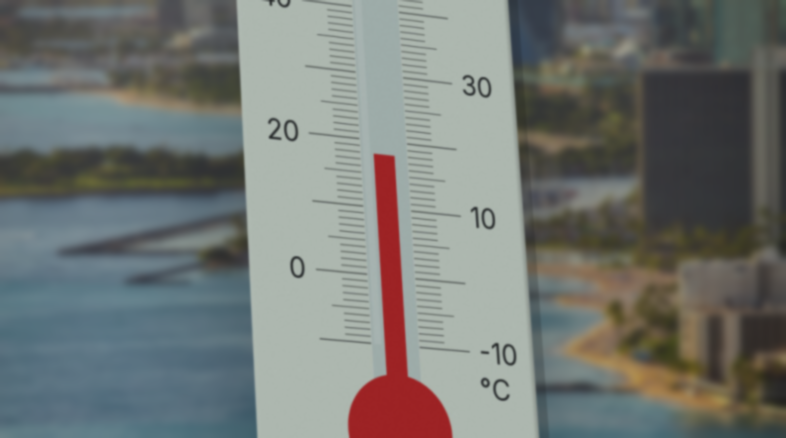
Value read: 18 (°C)
